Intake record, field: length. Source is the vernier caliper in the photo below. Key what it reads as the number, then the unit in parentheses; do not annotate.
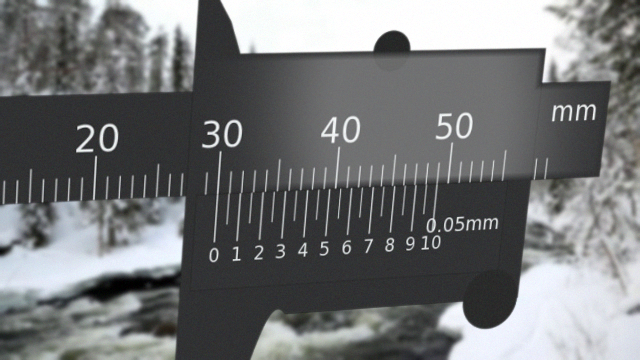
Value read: 30.0 (mm)
